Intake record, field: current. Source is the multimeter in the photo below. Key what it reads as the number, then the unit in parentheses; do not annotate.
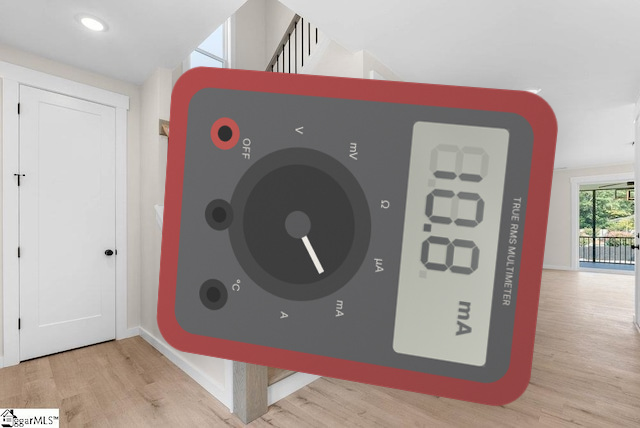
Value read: 10.8 (mA)
